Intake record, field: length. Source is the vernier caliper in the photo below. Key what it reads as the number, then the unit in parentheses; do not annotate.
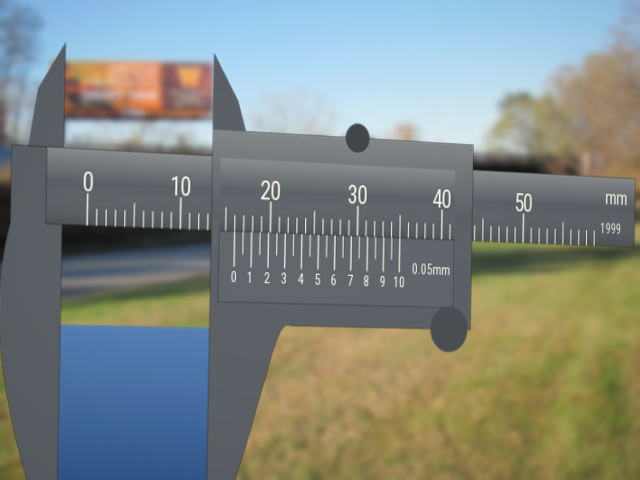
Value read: 16.0 (mm)
